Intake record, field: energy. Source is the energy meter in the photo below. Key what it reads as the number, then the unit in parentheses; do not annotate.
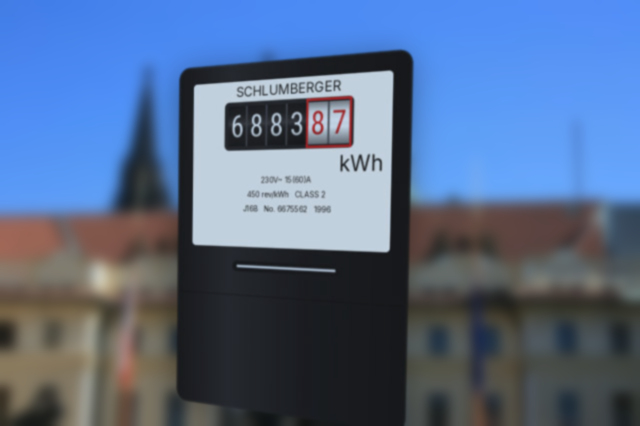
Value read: 6883.87 (kWh)
